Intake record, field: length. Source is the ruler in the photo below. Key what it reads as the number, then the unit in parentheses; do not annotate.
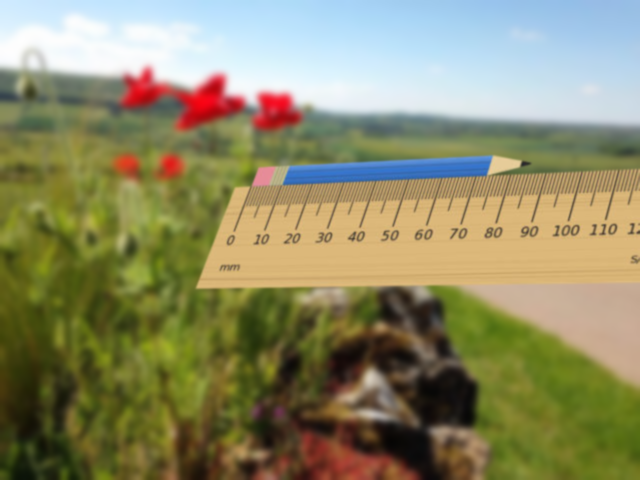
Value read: 85 (mm)
